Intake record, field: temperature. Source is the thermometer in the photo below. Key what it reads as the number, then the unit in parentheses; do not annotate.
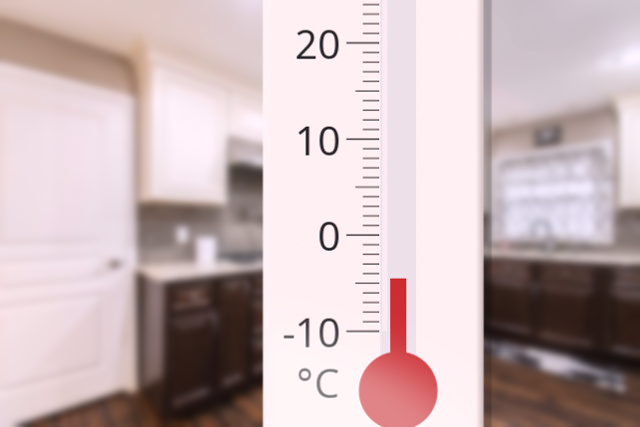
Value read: -4.5 (°C)
